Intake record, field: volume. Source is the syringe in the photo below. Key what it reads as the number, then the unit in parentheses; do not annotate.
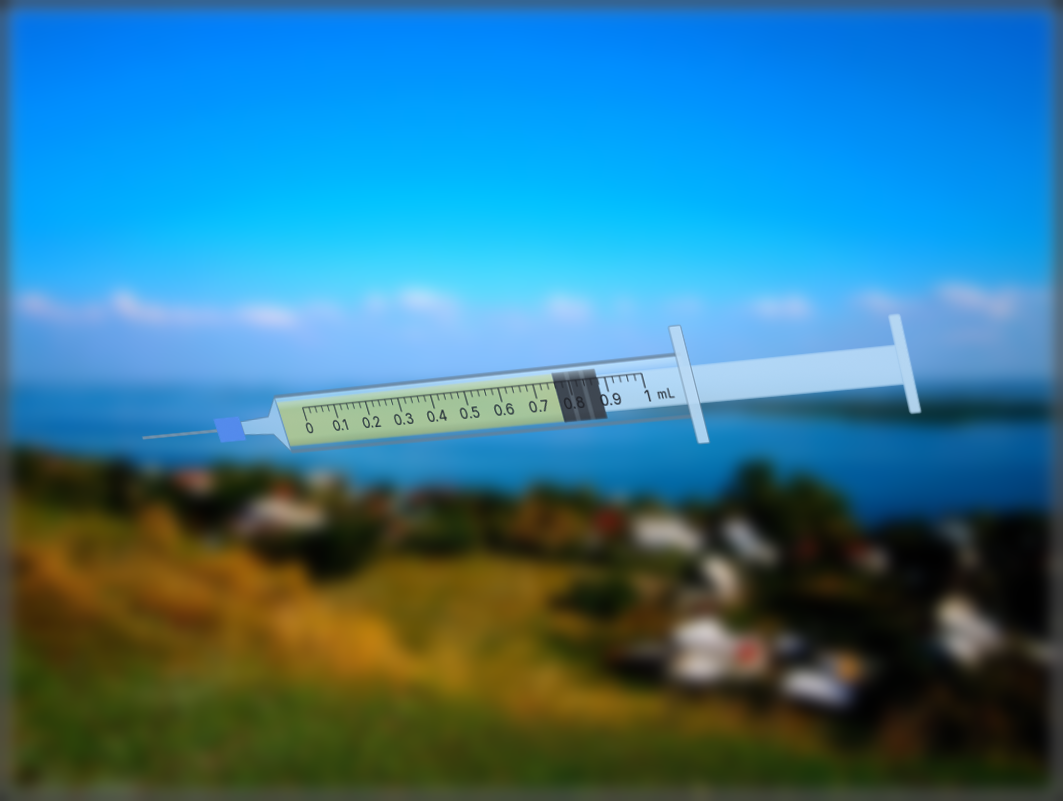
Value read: 0.76 (mL)
